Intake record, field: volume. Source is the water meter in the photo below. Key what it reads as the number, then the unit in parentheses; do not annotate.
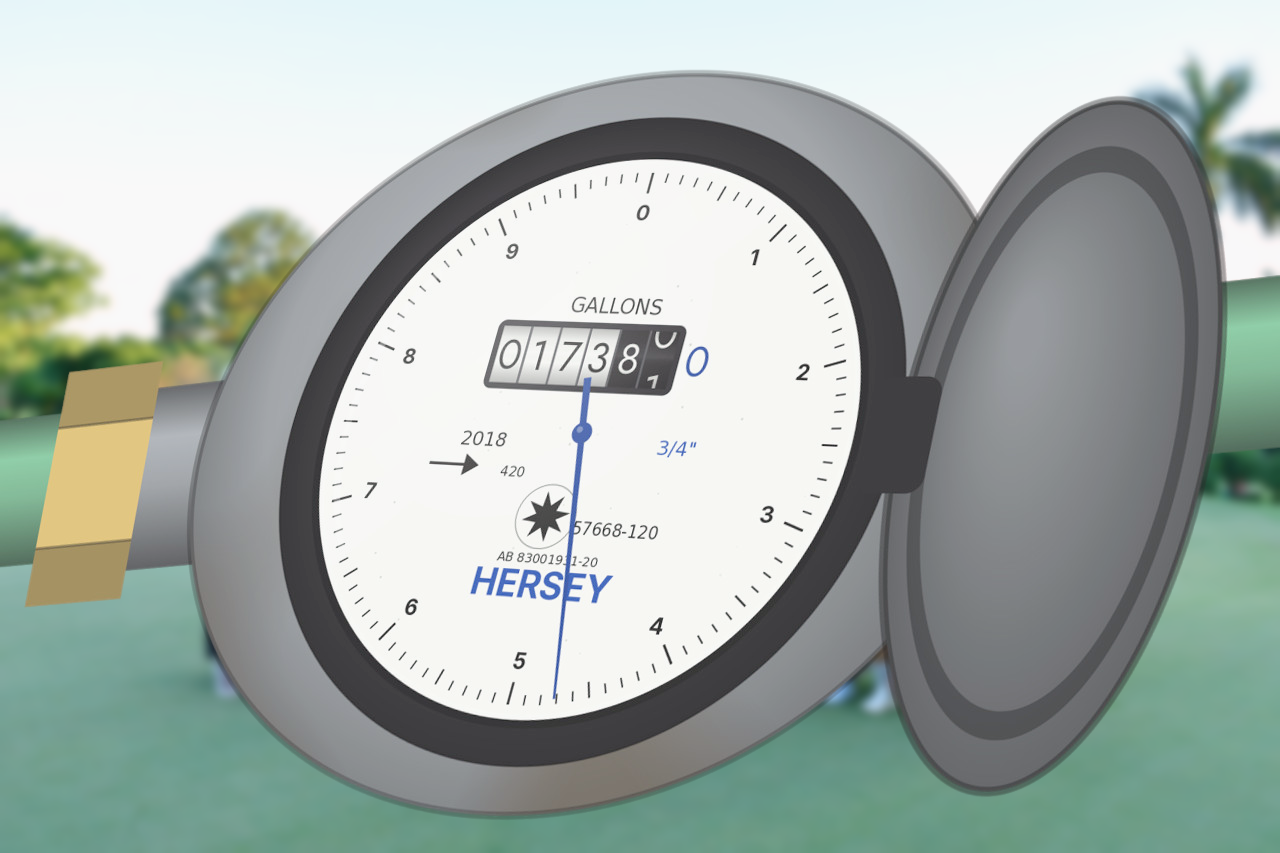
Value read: 173804.7 (gal)
